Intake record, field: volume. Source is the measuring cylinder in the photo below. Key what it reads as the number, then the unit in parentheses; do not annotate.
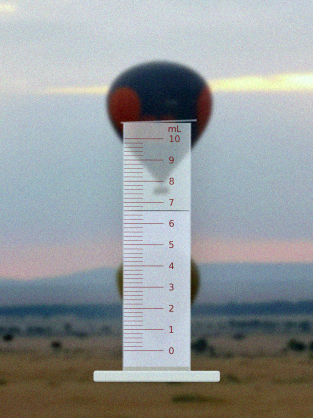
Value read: 6.6 (mL)
